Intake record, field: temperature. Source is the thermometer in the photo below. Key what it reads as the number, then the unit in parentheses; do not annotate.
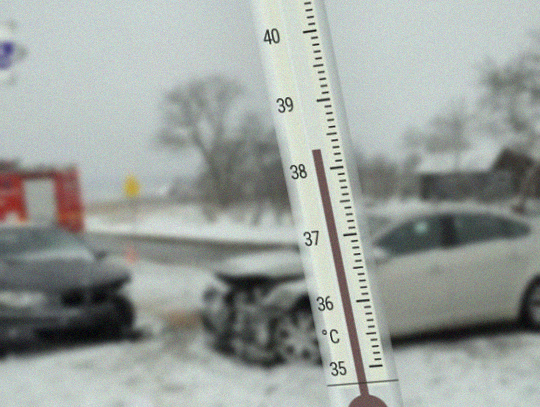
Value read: 38.3 (°C)
